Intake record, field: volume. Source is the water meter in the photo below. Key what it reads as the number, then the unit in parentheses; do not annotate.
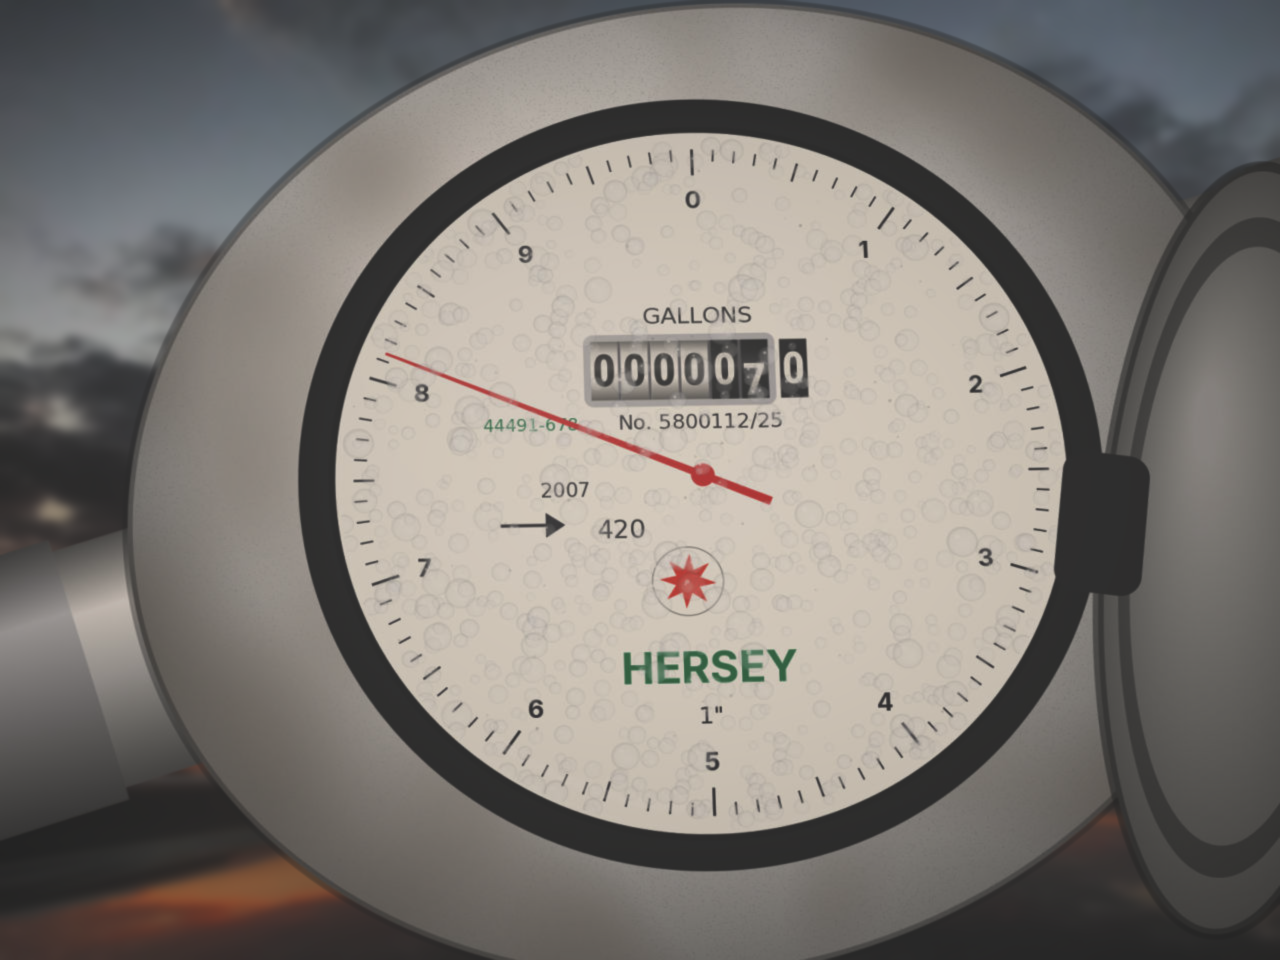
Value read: 68.1 (gal)
